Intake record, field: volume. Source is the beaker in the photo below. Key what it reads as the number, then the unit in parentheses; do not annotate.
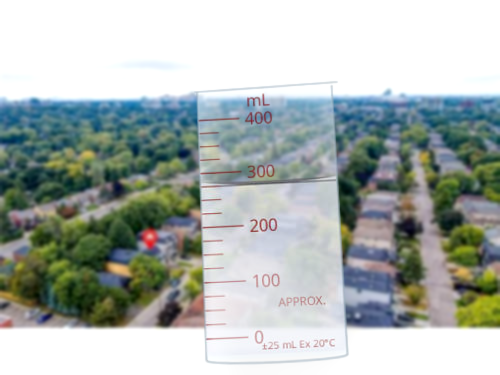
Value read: 275 (mL)
